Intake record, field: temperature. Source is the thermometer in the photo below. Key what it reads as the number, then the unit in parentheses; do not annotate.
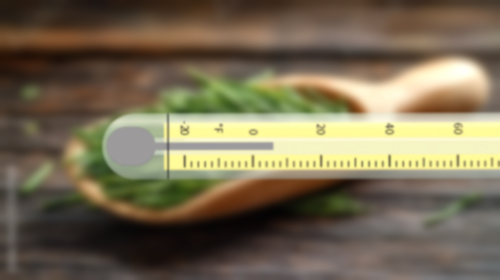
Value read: 6 (°F)
